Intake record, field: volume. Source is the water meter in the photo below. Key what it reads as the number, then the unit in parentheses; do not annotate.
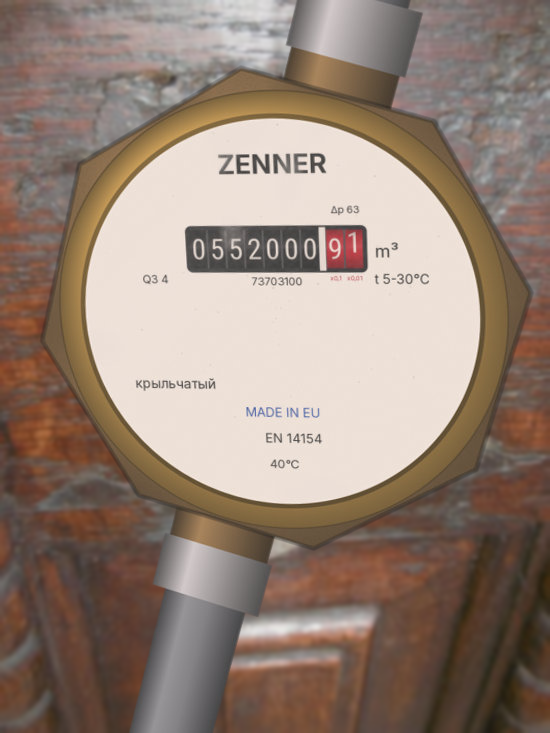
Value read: 552000.91 (m³)
